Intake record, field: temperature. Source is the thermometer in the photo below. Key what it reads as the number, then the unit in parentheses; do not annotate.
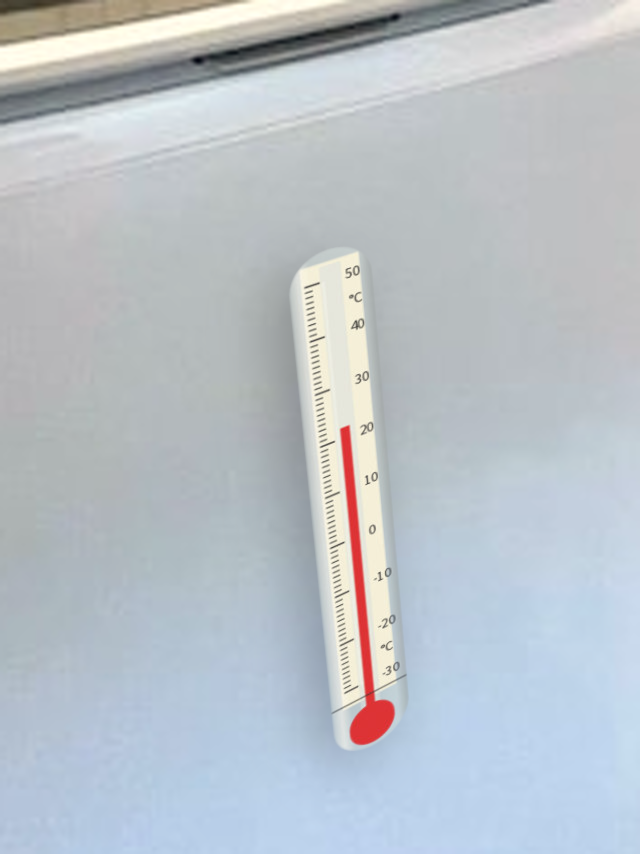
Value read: 22 (°C)
